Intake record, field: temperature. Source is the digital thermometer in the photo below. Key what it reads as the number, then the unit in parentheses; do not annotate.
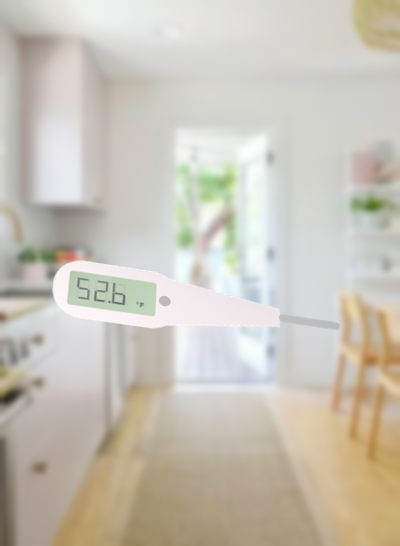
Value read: 52.6 (°F)
